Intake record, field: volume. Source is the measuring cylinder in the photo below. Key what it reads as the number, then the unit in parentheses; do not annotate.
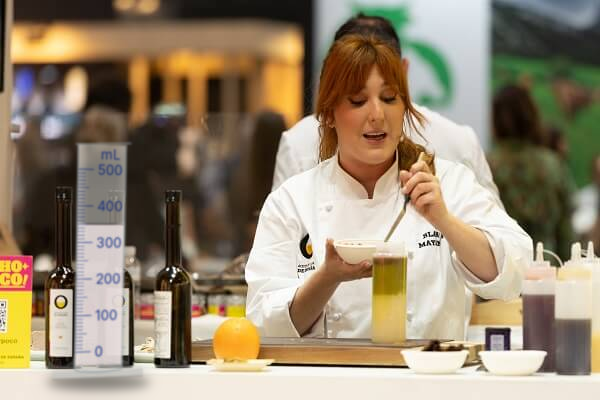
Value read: 350 (mL)
